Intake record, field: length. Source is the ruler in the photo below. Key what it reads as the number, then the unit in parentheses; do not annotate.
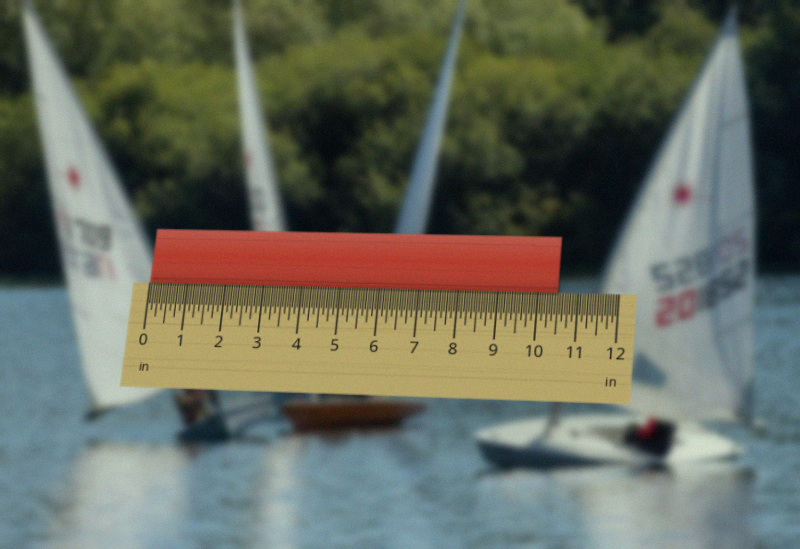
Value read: 10.5 (in)
